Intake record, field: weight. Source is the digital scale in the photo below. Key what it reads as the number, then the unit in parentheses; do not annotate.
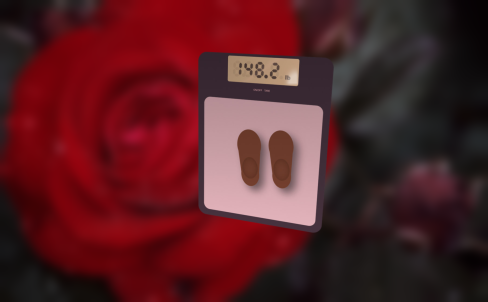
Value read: 148.2 (lb)
